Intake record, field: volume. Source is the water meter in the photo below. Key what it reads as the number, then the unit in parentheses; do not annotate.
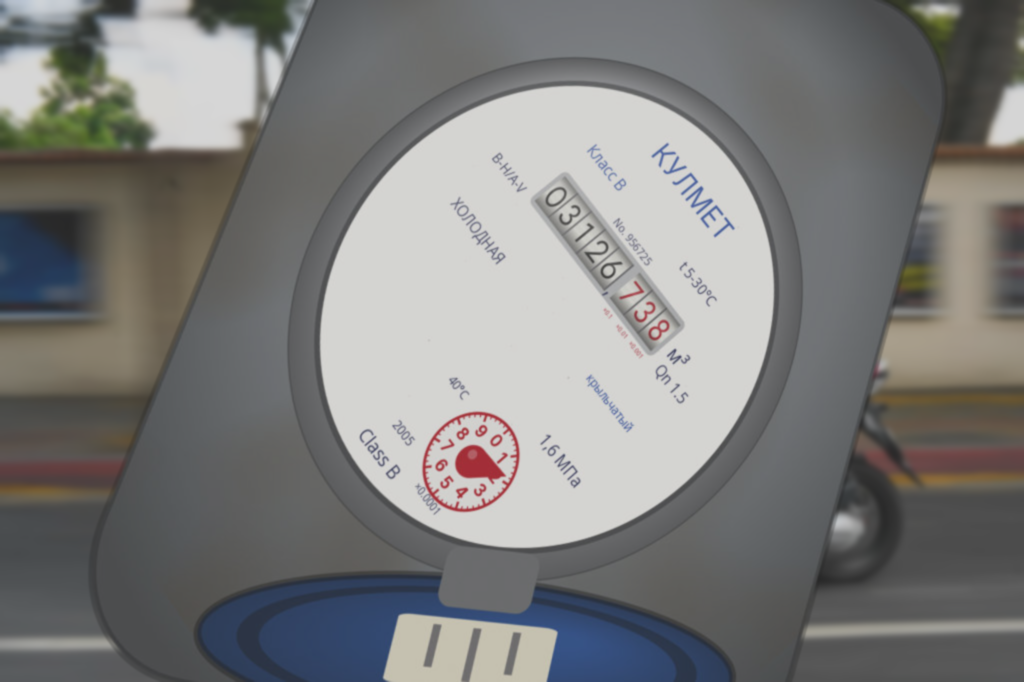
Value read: 3126.7381 (m³)
